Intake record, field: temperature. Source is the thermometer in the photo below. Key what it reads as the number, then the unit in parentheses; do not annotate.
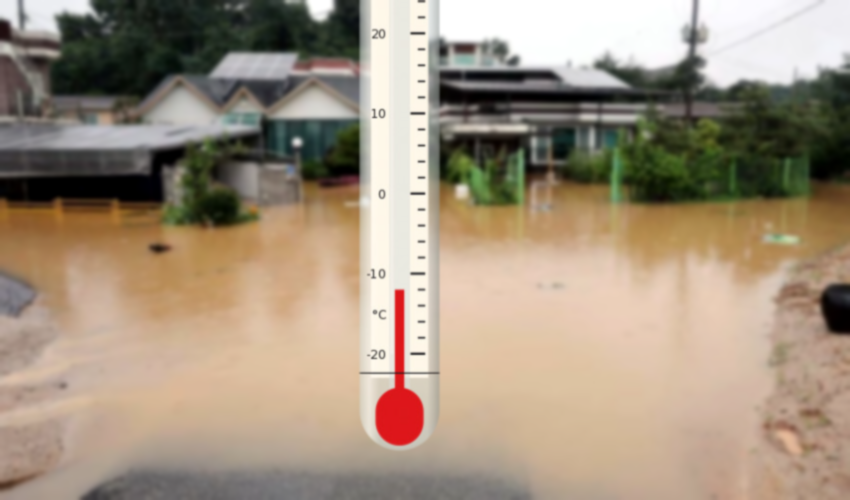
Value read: -12 (°C)
